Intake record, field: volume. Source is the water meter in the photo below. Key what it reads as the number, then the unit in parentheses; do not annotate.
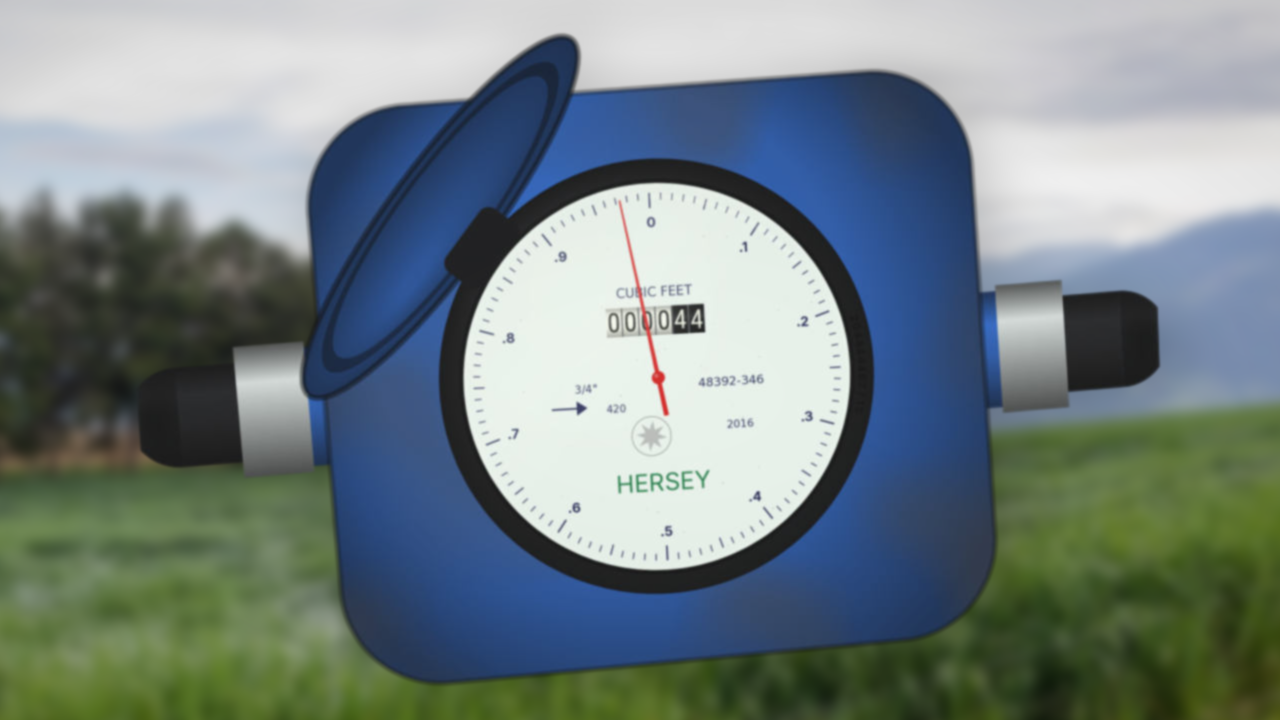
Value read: 43.97 (ft³)
